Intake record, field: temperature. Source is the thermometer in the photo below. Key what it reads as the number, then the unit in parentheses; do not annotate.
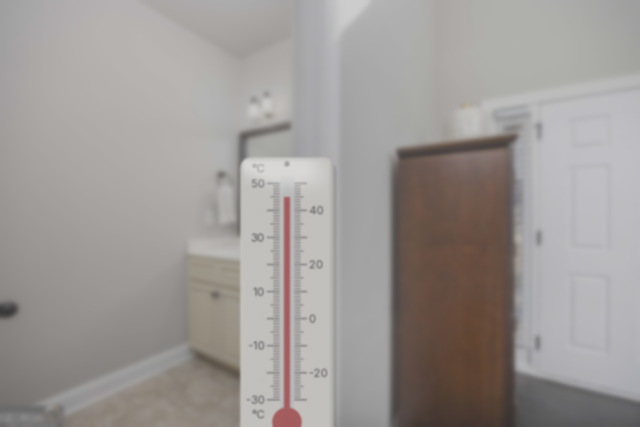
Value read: 45 (°C)
